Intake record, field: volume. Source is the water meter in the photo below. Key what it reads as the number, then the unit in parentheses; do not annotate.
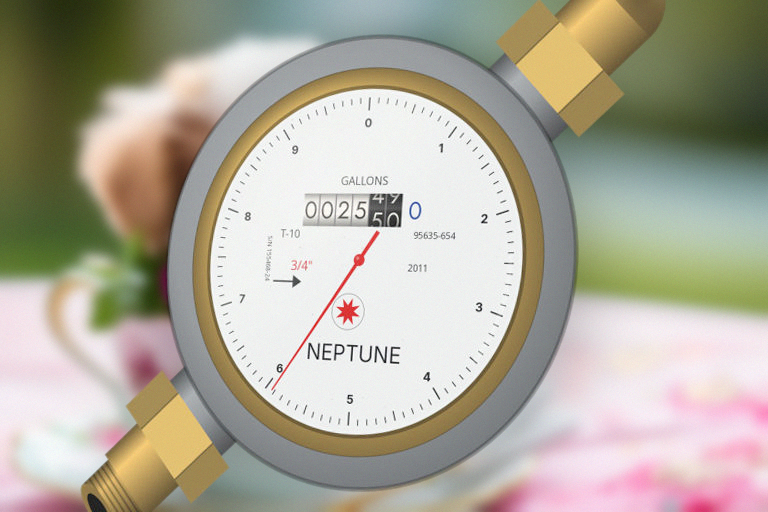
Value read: 25495.9 (gal)
